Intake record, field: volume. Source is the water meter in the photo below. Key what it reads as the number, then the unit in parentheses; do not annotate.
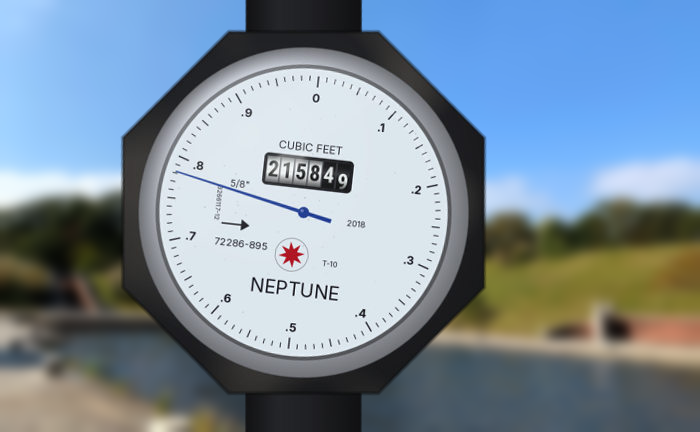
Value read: 215848.78 (ft³)
